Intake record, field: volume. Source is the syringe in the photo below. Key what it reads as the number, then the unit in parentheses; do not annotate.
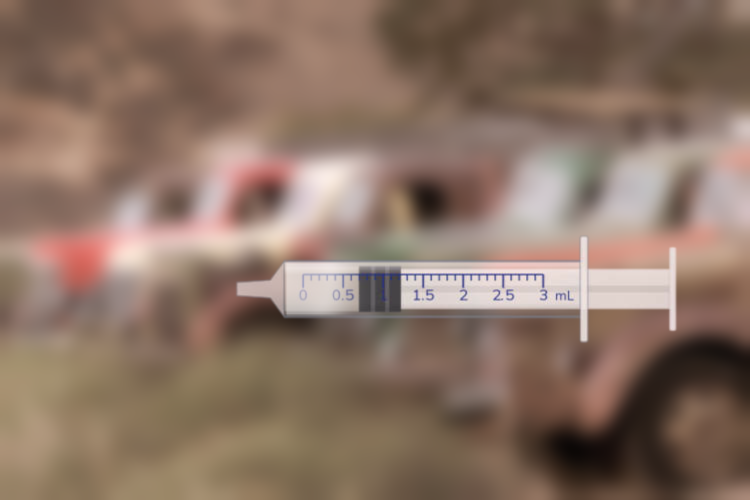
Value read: 0.7 (mL)
